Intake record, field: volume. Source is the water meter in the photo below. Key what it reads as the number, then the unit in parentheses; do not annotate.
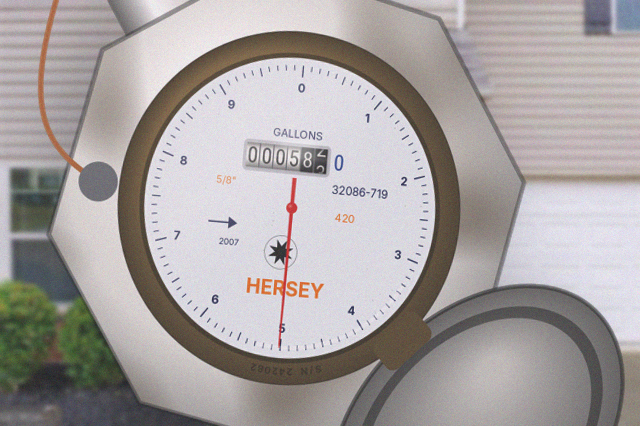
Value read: 5825.0 (gal)
